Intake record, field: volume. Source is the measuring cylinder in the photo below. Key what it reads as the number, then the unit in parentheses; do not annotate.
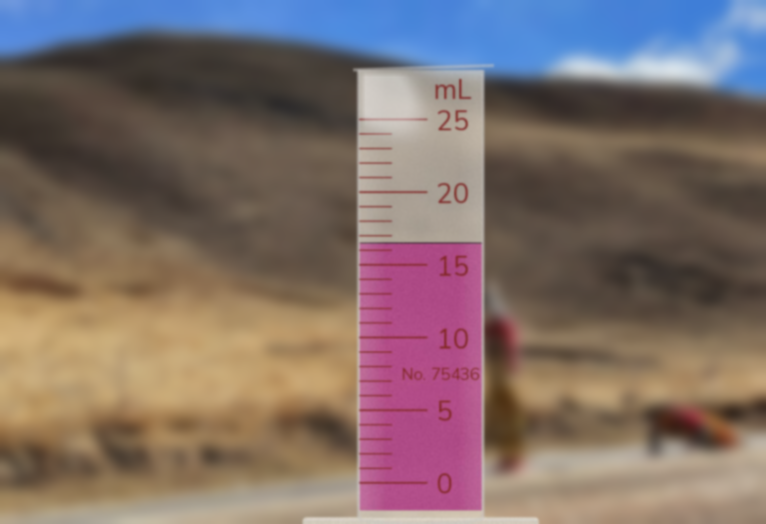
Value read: 16.5 (mL)
